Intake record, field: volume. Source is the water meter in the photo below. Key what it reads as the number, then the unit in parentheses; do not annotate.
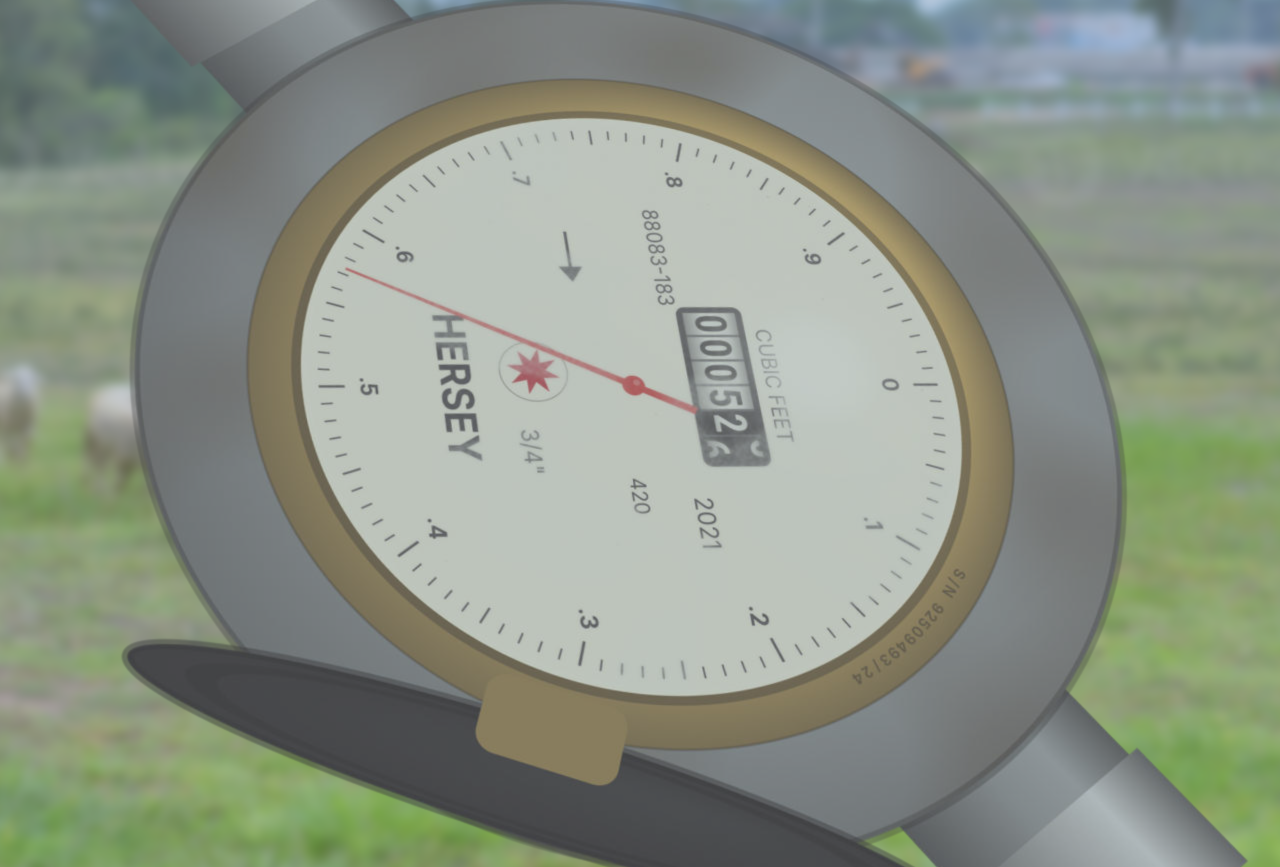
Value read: 525.57 (ft³)
